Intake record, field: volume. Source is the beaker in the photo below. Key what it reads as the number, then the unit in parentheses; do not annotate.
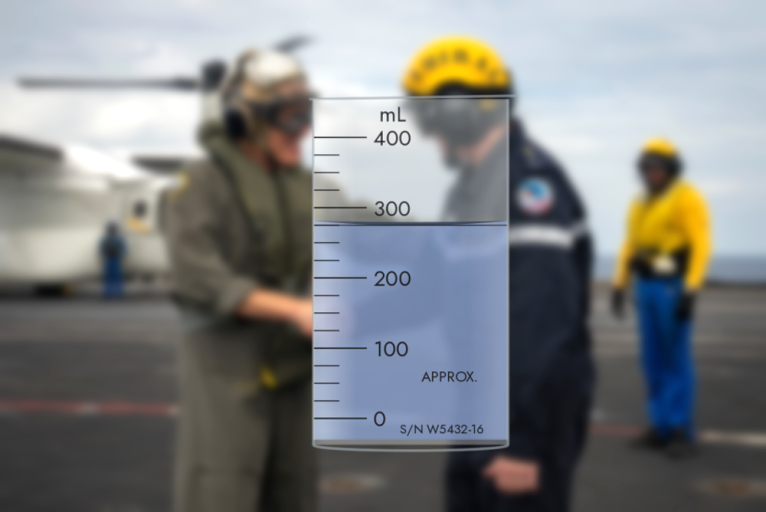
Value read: 275 (mL)
